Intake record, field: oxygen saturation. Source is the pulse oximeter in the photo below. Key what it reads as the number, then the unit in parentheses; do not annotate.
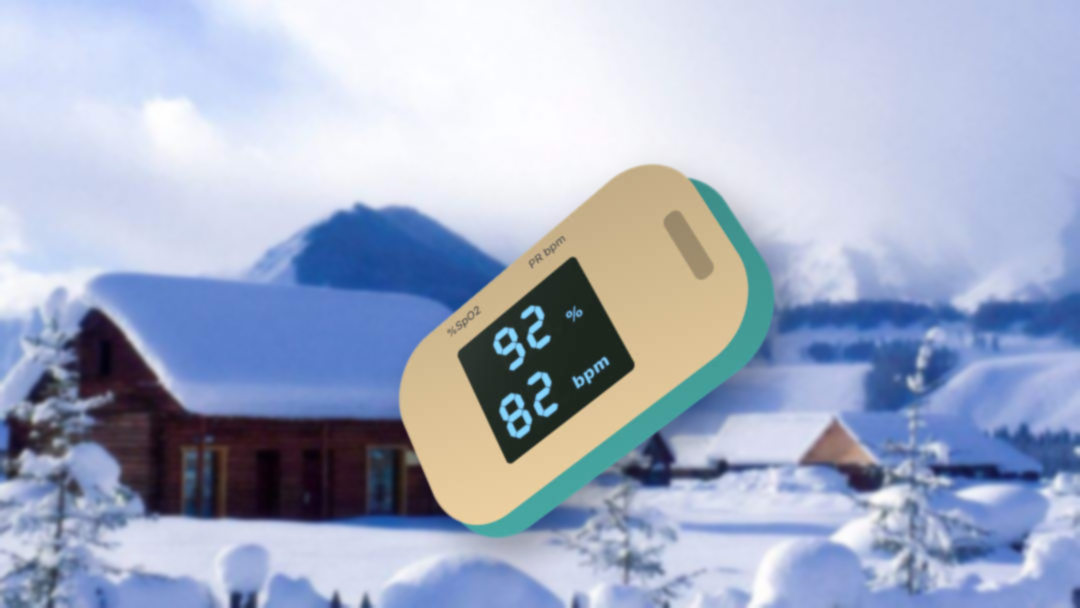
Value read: 92 (%)
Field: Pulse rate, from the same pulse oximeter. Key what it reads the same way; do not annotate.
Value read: 82 (bpm)
